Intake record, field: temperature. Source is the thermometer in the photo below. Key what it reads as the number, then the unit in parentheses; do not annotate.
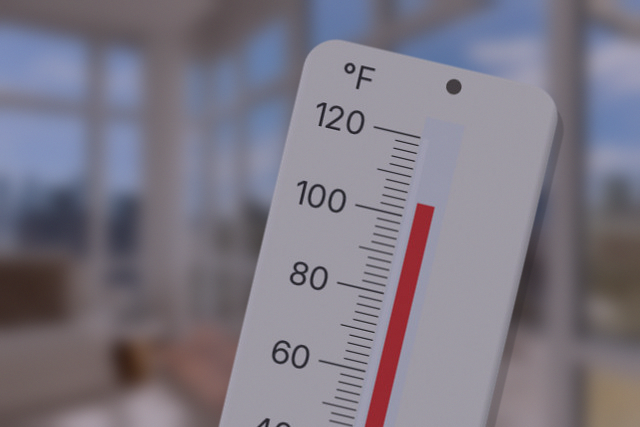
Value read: 104 (°F)
